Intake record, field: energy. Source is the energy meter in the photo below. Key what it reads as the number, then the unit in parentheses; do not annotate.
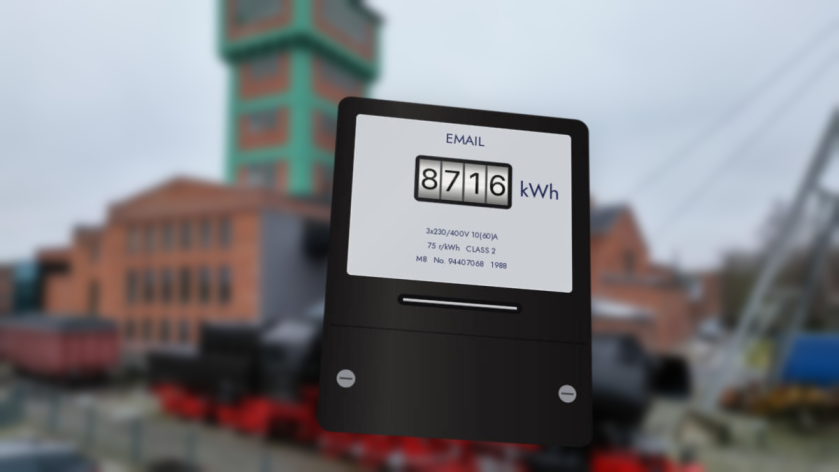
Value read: 8716 (kWh)
